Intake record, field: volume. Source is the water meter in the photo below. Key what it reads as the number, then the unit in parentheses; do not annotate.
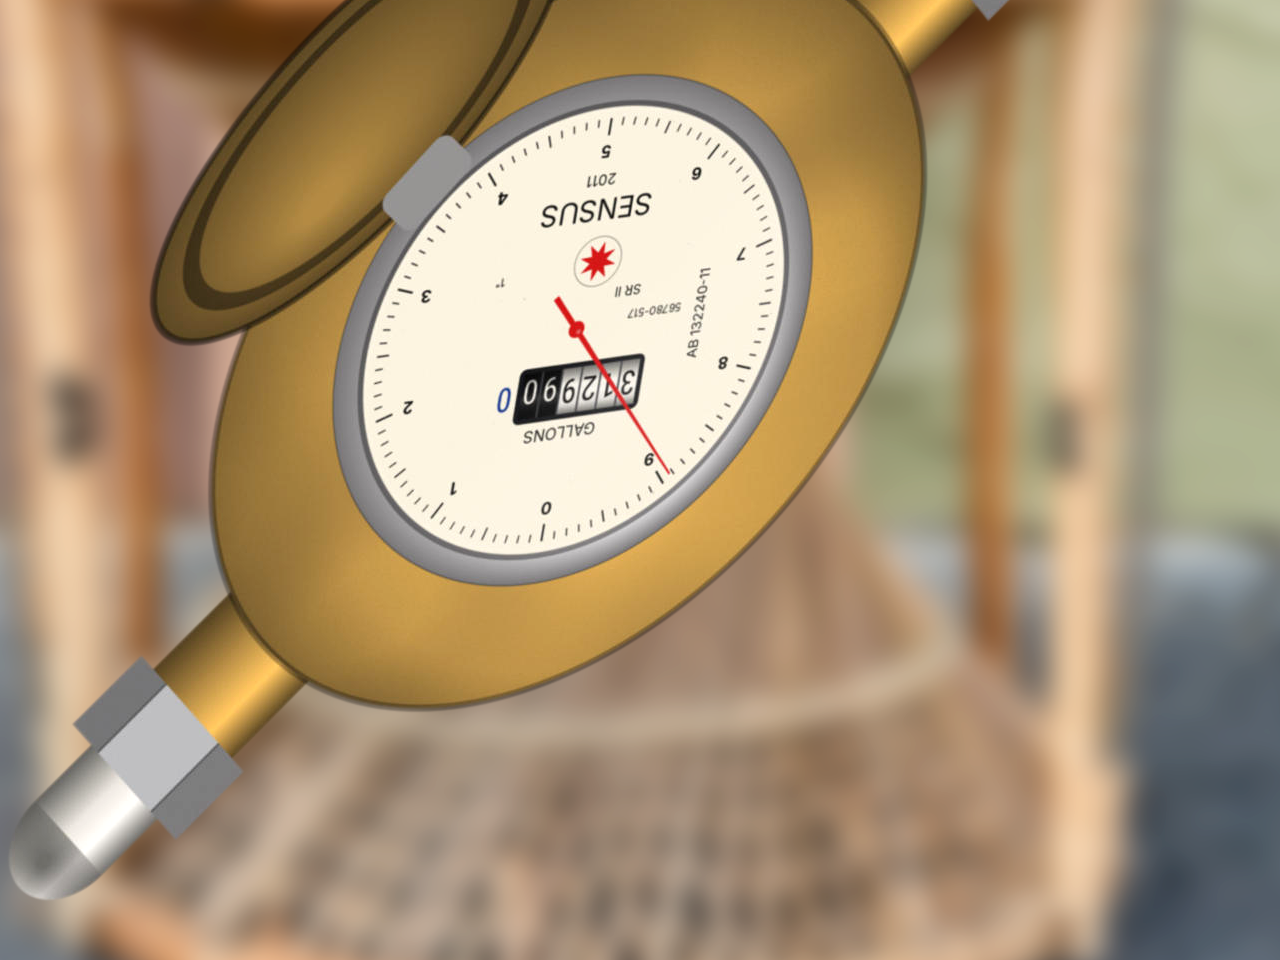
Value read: 3129898.9 (gal)
